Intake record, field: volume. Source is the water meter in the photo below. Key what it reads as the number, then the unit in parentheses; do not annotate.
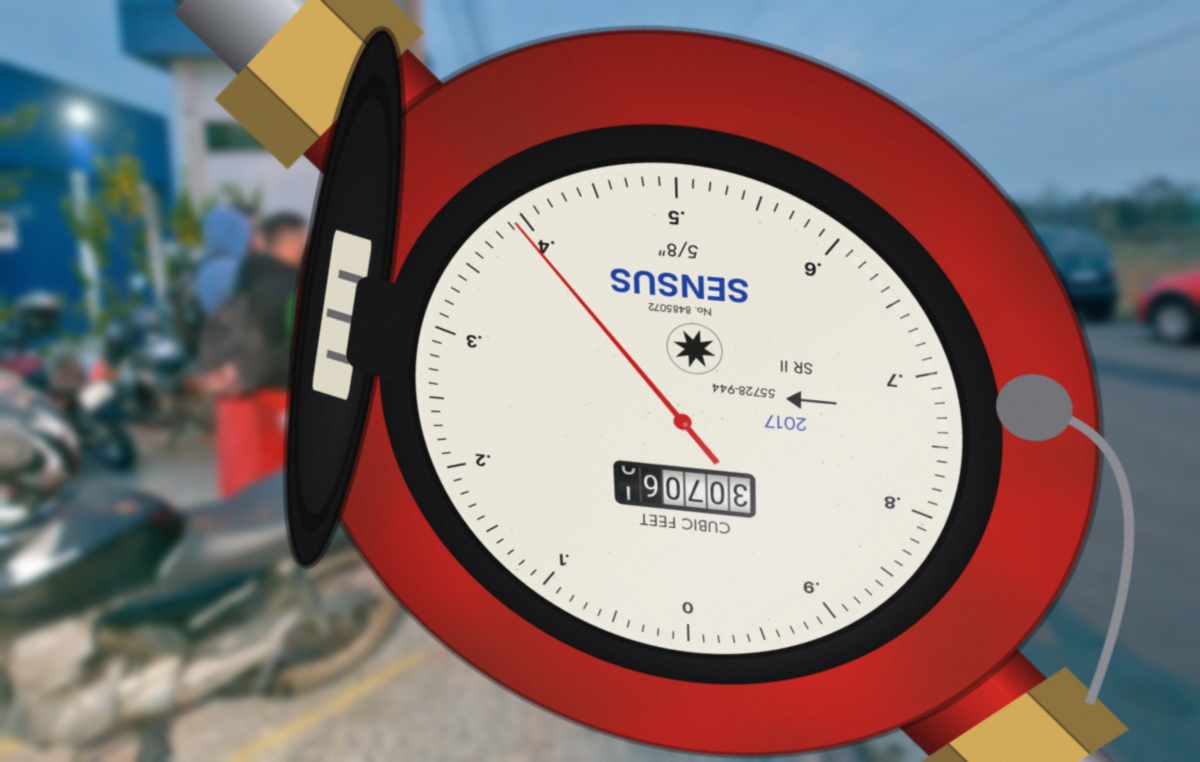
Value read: 307061.39 (ft³)
